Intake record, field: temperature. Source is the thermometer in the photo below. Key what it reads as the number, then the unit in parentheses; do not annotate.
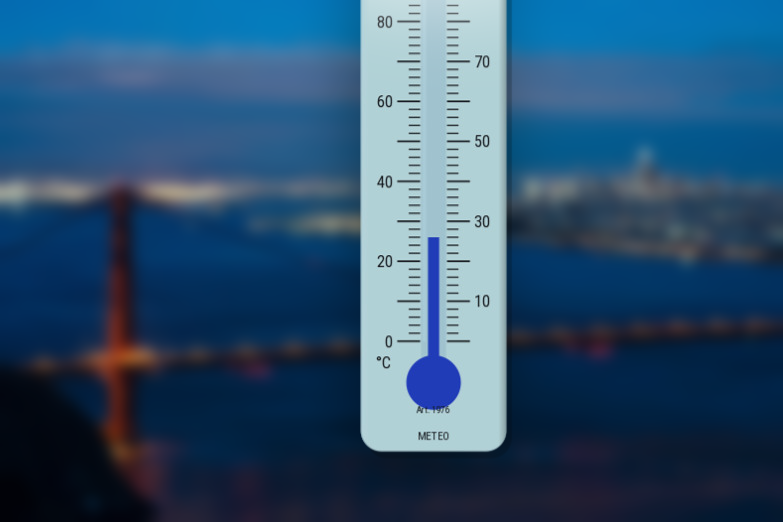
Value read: 26 (°C)
